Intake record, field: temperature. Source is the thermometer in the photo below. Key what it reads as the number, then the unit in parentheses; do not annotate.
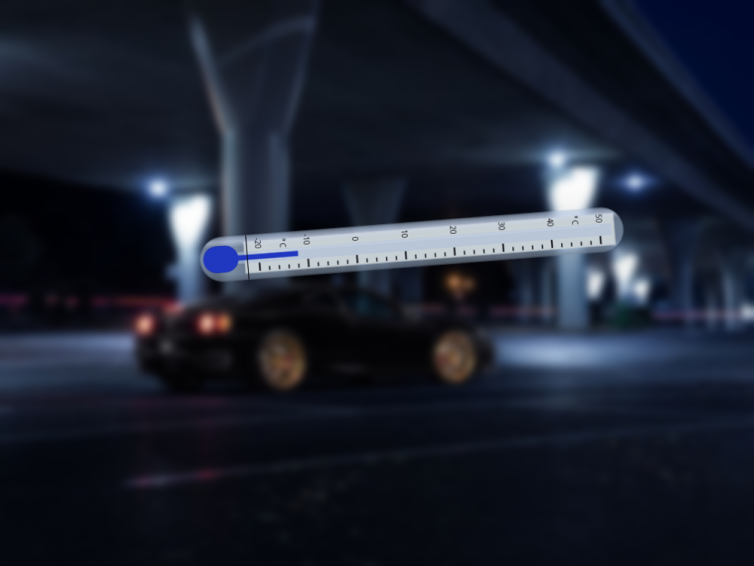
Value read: -12 (°C)
